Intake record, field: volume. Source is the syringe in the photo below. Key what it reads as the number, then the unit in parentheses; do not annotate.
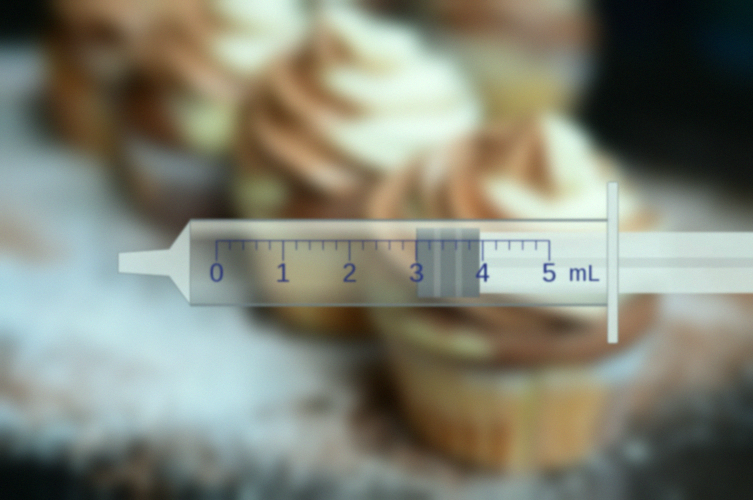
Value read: 3 (mL)
